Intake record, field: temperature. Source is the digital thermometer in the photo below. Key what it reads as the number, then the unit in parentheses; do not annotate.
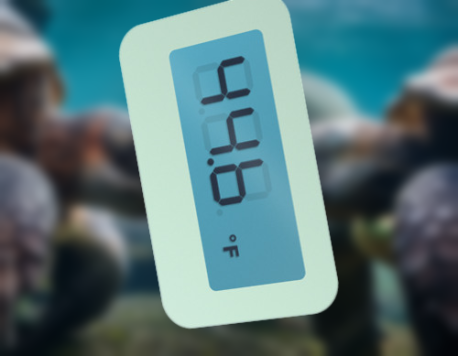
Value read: 44.6 (°F)
